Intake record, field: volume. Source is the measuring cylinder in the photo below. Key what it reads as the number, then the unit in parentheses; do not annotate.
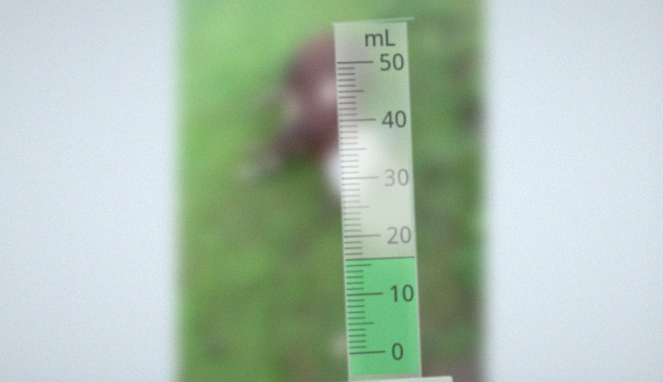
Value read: 16 (mL)
